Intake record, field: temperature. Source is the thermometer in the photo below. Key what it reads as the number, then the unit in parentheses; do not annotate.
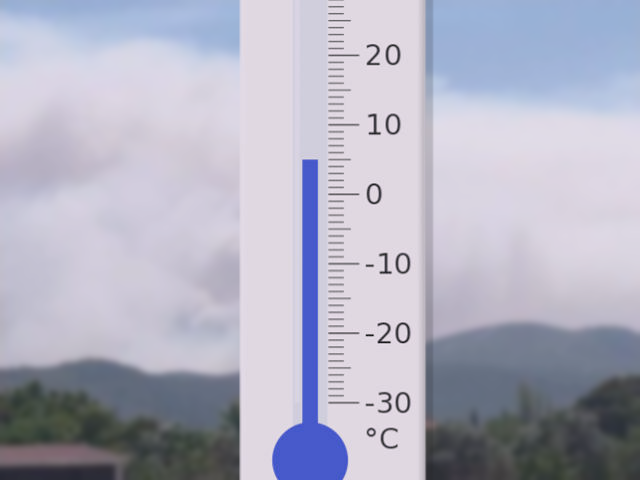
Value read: 5 (°C)
